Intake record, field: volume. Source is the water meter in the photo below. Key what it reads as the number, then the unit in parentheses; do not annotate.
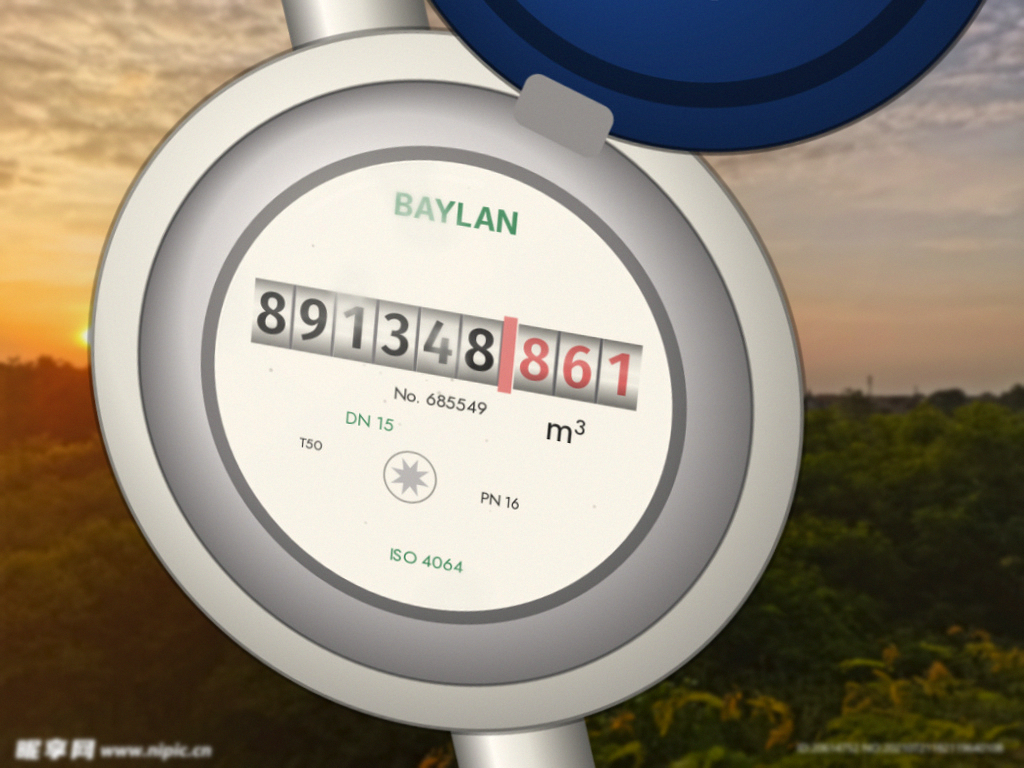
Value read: 891348.861 (m³)
